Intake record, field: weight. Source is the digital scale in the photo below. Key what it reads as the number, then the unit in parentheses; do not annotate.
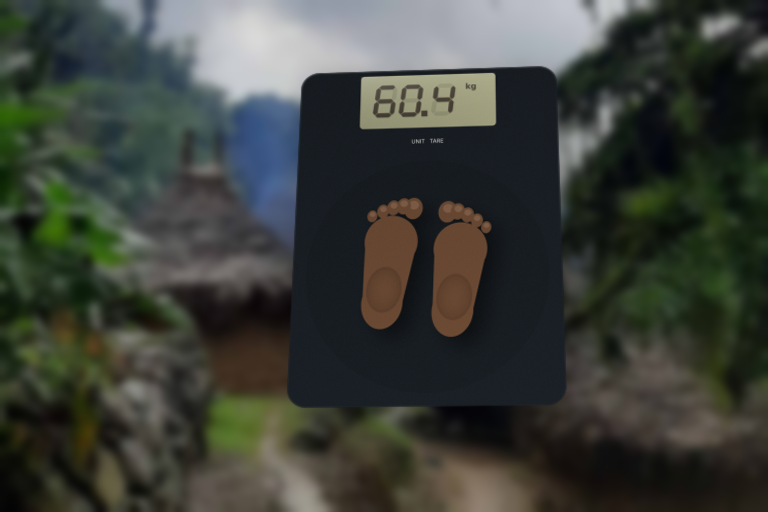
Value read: 60.4 (kg)
